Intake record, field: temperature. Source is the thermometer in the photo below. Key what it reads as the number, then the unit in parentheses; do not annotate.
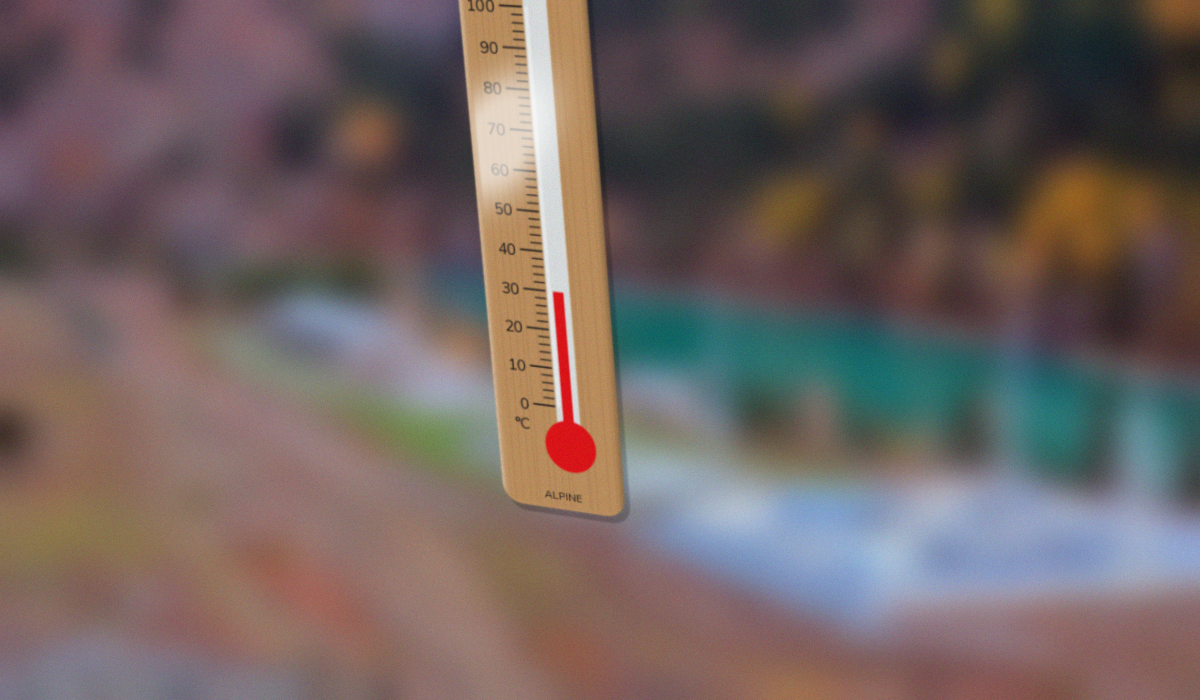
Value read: 30 (°C)
